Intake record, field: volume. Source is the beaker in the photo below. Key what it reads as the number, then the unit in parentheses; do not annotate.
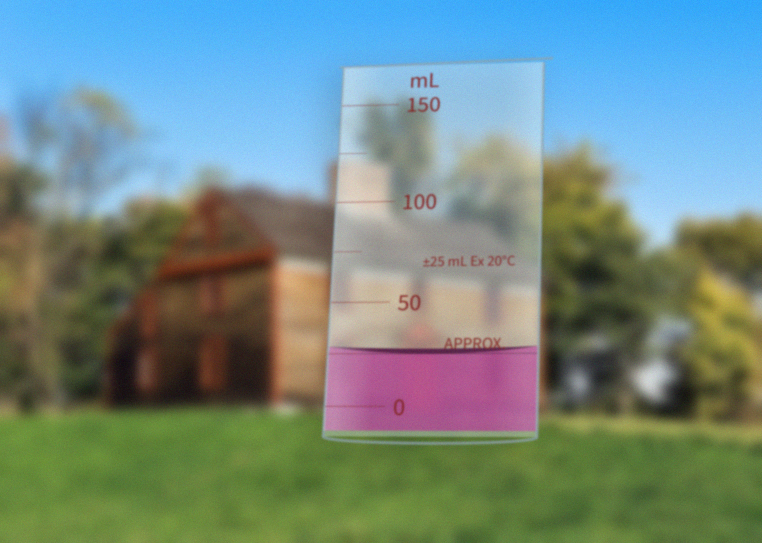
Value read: 25 (mL)
